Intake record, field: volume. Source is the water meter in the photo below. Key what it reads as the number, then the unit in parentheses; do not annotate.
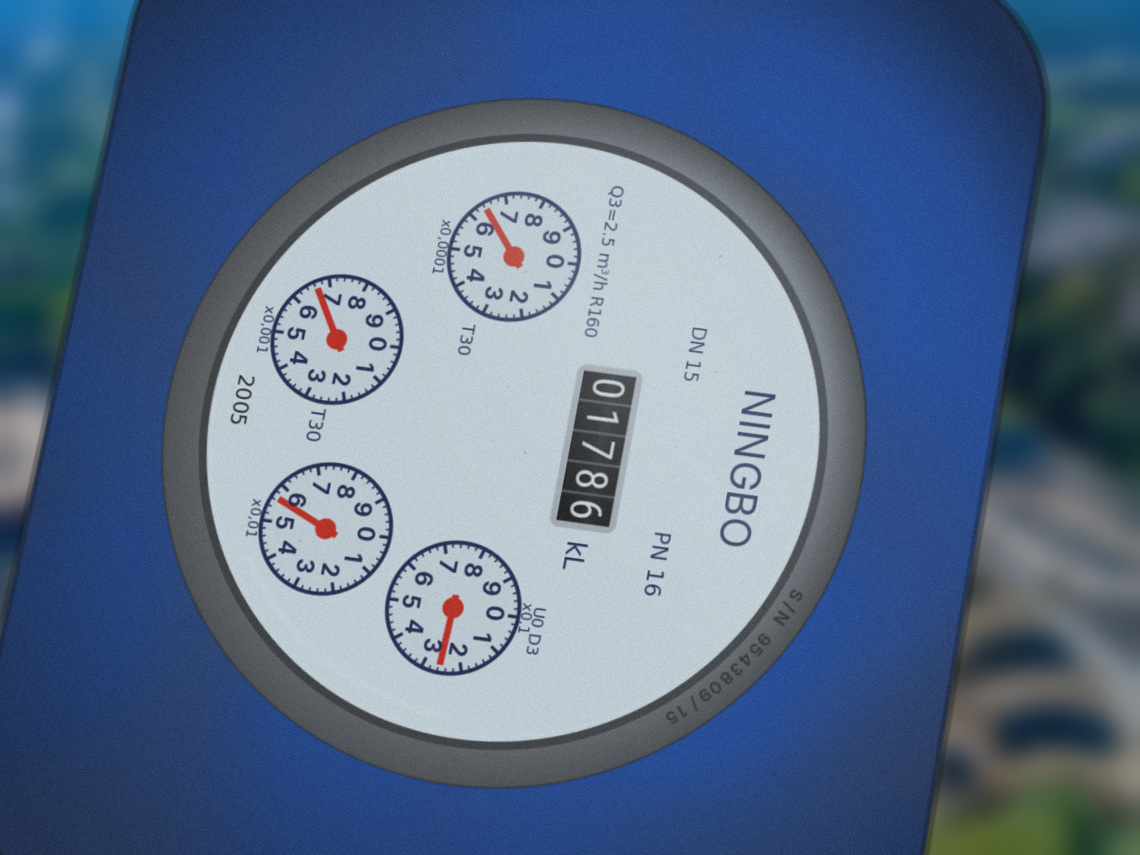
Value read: 1786.2566 (kL)
